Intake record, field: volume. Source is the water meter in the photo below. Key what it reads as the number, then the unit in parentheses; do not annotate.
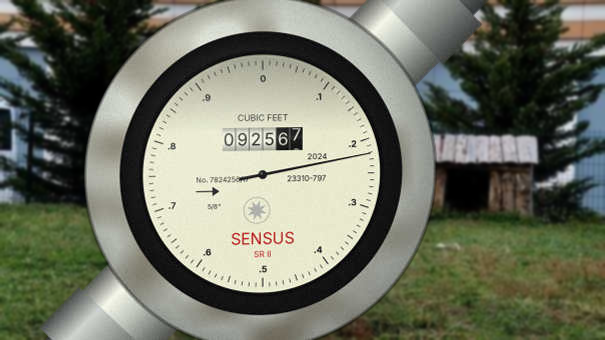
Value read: 92567.22 (ft³)
